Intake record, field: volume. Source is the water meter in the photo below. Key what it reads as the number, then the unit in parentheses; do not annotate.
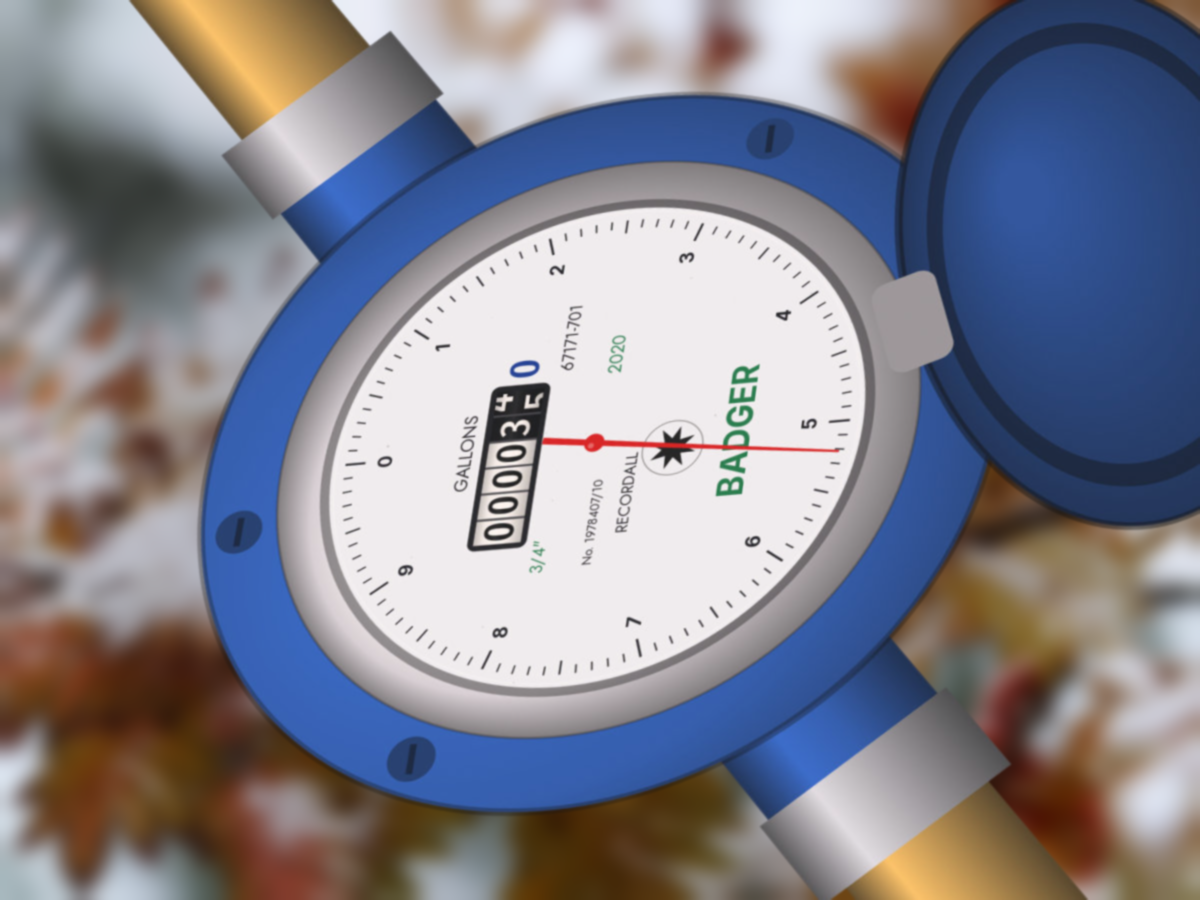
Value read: 345.2 (gal)
